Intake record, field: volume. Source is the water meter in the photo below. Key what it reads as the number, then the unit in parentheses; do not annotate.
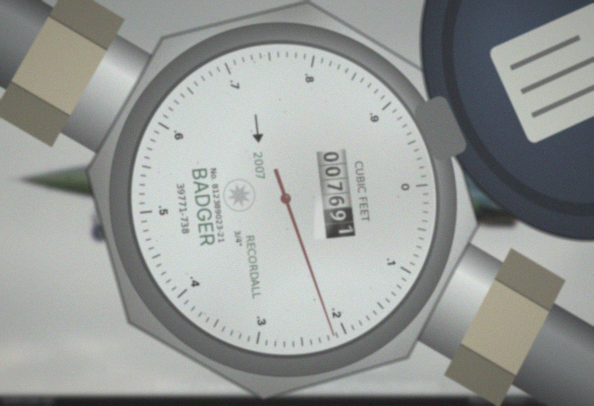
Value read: 7691.21 (ft³)
